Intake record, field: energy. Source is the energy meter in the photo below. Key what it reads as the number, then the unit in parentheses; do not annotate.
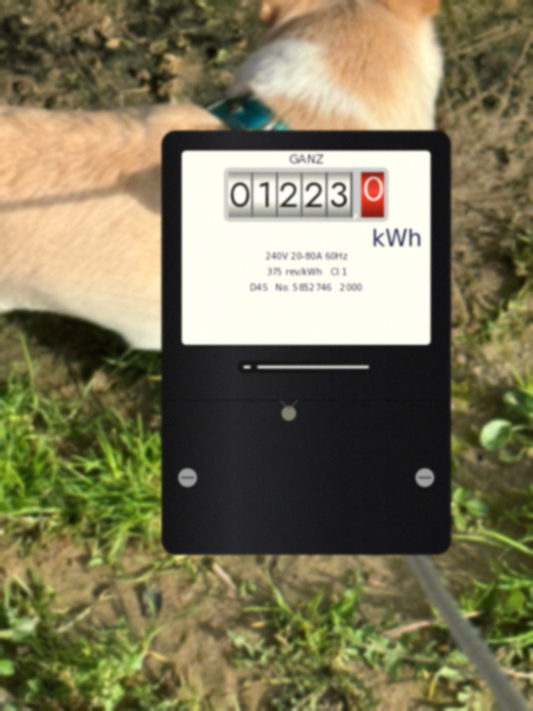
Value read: 1223.0 (kWh)
